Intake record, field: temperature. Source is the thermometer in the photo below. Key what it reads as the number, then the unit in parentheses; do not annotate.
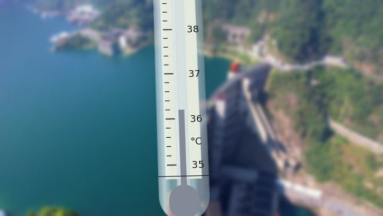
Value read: 36.2 (°C)
